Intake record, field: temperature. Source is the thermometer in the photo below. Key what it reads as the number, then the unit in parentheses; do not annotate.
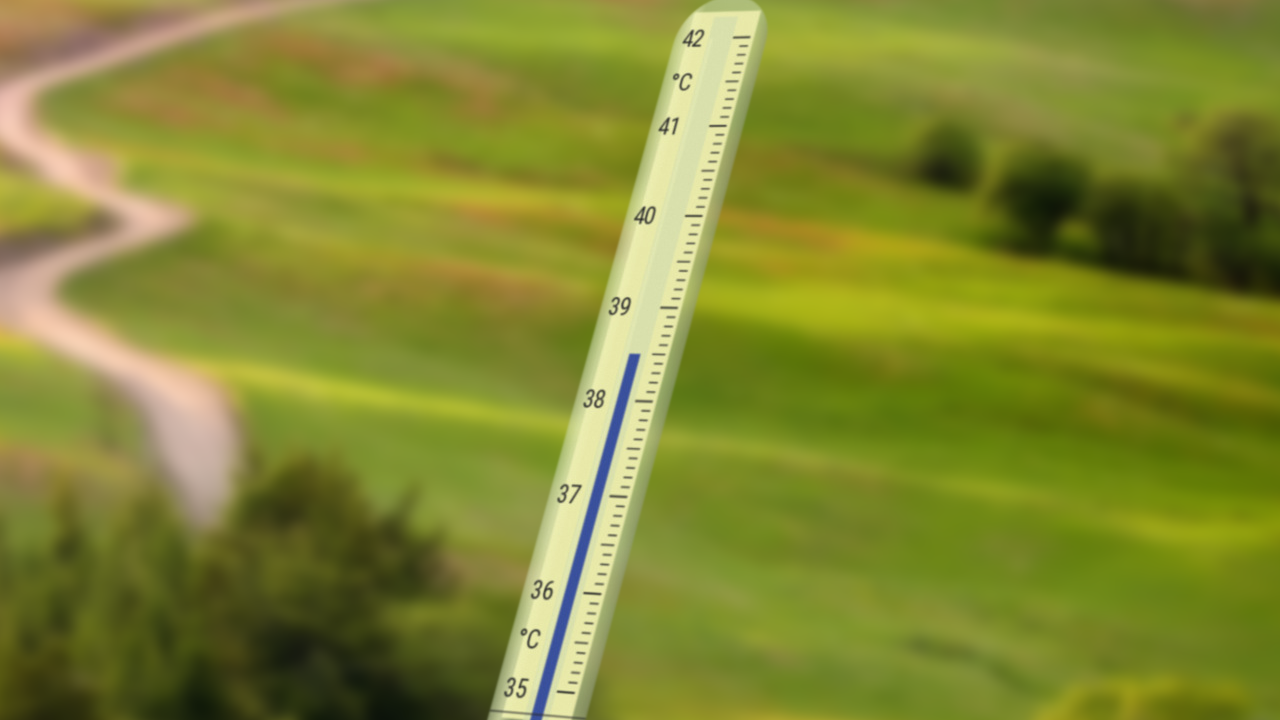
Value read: 38.5 (°C)
